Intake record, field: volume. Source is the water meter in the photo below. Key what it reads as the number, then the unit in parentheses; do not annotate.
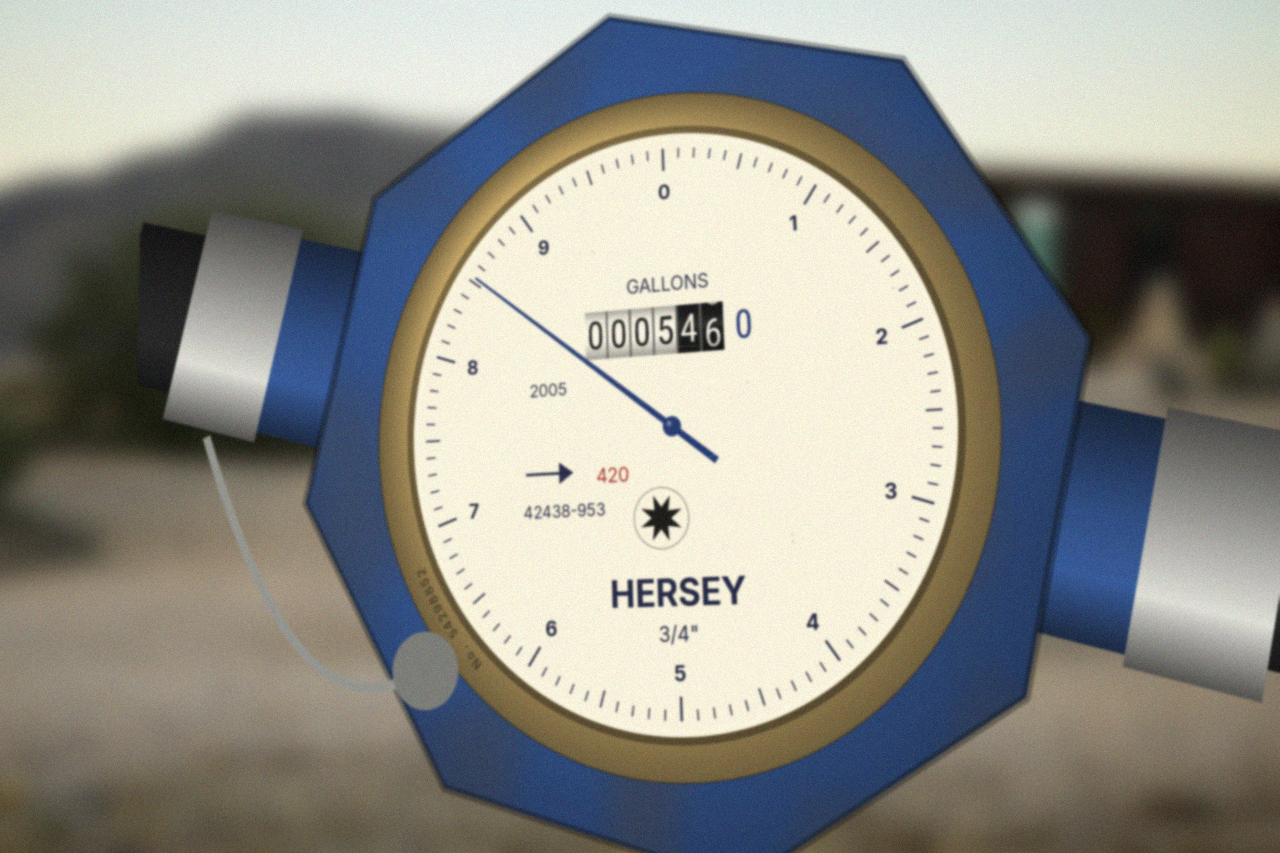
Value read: 5458.5 (gal)
